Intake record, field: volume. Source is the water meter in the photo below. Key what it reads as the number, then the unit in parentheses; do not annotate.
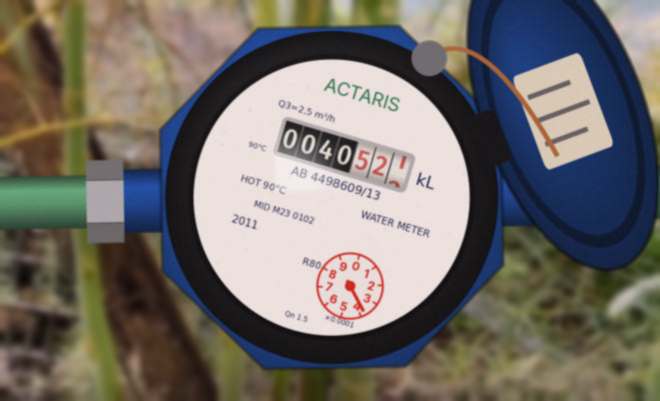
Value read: 40.5213 (kL)
